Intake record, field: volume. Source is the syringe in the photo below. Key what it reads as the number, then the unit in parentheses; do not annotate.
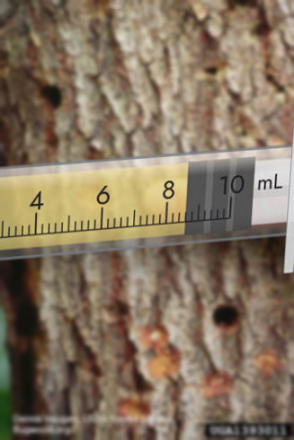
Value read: 8.6 (mL)
